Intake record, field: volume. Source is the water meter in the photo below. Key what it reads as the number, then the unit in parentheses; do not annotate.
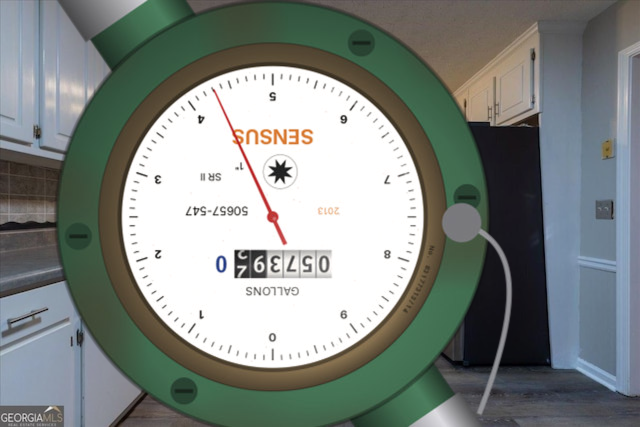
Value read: 573924.3 (gal)
